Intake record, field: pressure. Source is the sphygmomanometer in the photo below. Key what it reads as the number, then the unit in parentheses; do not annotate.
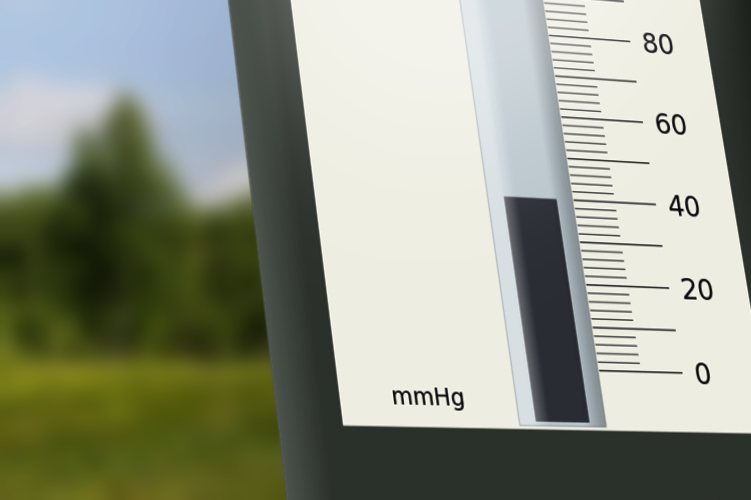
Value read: 40 (mmHg)
